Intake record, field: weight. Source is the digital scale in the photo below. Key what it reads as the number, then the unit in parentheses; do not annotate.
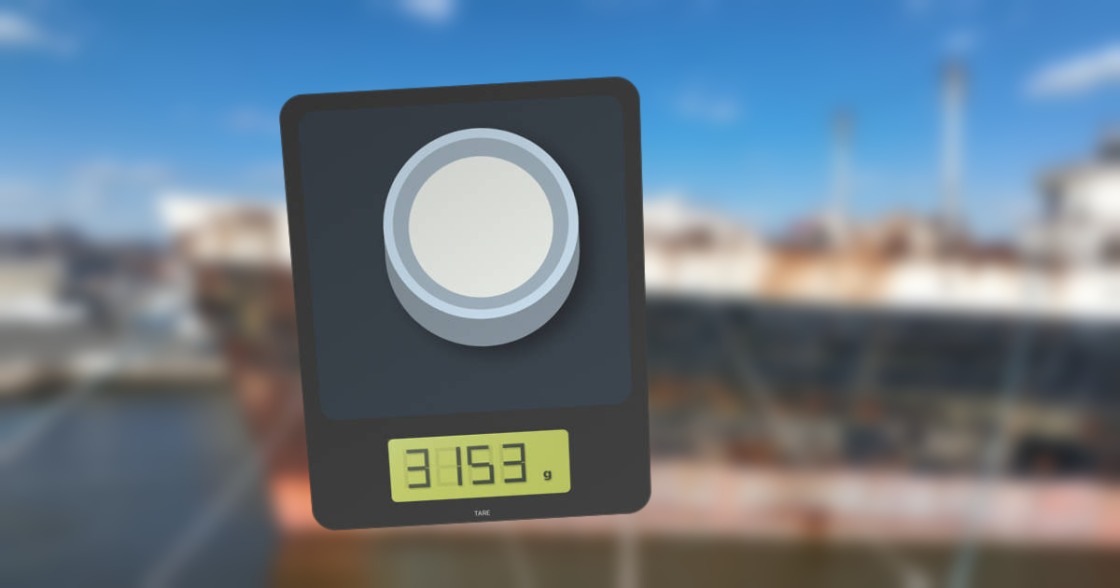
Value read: 3153 (g)
